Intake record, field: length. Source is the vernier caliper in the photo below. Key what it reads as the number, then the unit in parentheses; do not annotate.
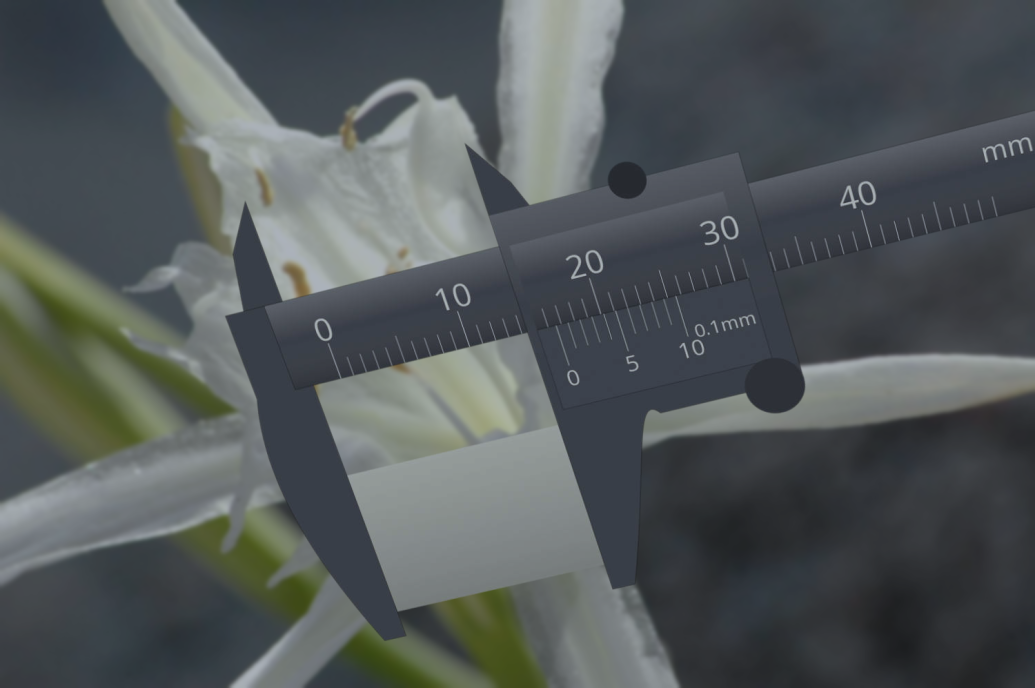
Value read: 16.6 (mm)
